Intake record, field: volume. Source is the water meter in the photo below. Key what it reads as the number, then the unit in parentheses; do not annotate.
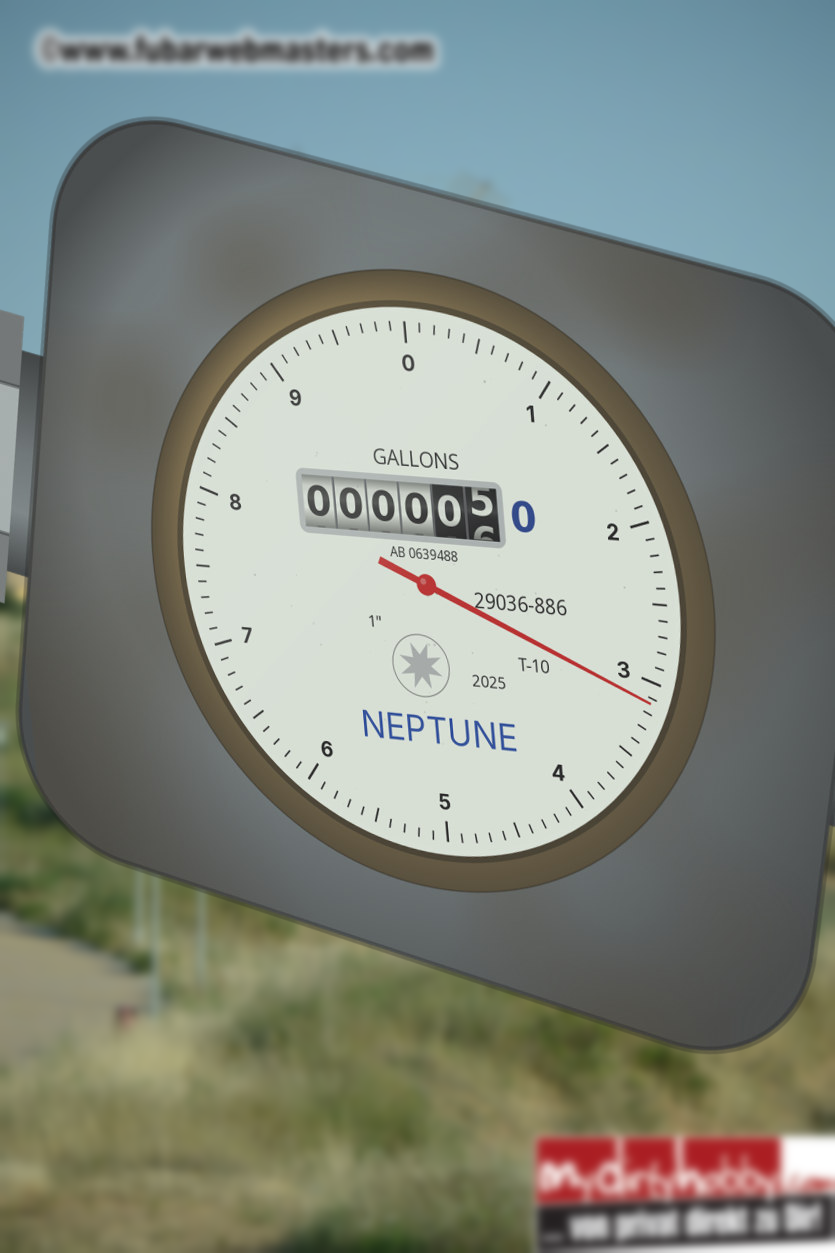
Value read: 53.1 (gal)
